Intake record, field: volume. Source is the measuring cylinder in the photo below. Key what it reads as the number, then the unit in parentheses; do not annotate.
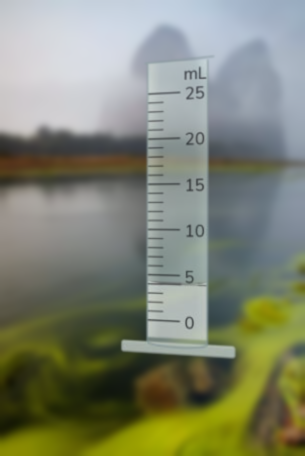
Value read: 4 (mL)
